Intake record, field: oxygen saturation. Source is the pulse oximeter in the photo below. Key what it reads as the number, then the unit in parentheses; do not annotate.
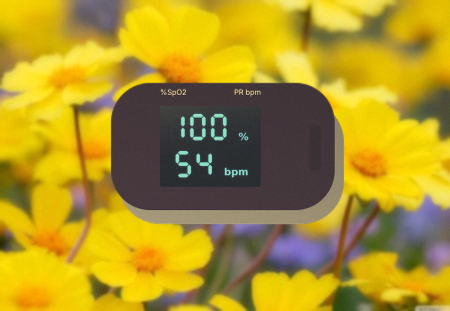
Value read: 100 (%)
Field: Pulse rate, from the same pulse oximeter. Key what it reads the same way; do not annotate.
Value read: 54 (bpm)
